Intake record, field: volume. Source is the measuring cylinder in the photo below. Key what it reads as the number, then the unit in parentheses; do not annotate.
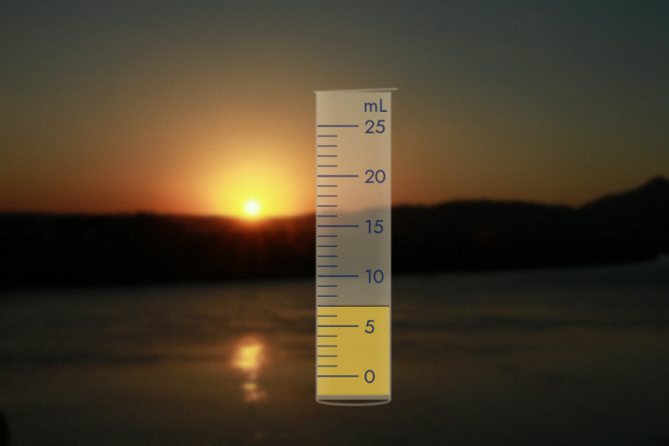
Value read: 7 (mL)
